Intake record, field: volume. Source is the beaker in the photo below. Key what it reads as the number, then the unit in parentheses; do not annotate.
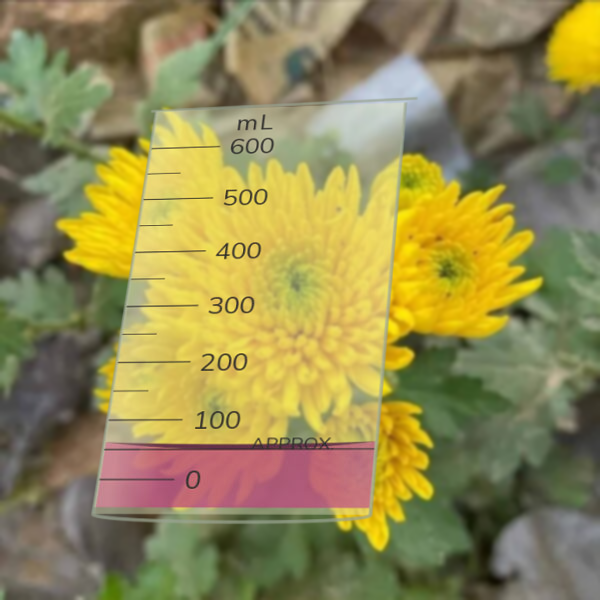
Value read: 50 (mL)
